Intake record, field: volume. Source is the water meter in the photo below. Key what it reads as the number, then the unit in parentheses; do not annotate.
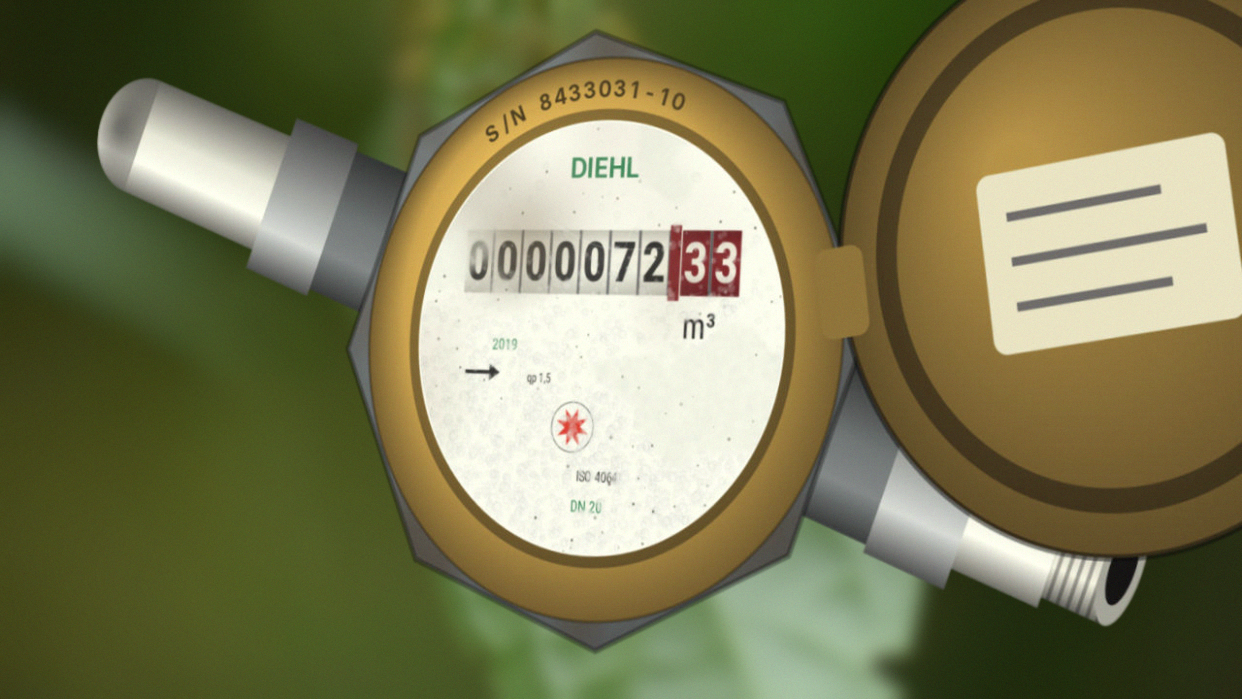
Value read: 72.33 (m³)
